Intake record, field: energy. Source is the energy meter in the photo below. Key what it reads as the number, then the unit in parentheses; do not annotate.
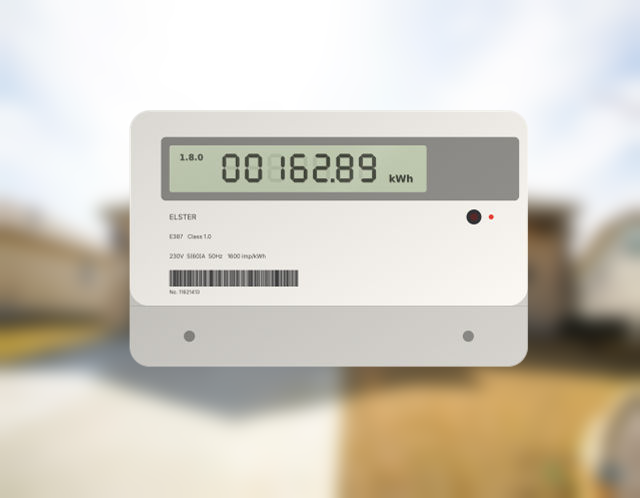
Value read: 162.89 (kWh)
